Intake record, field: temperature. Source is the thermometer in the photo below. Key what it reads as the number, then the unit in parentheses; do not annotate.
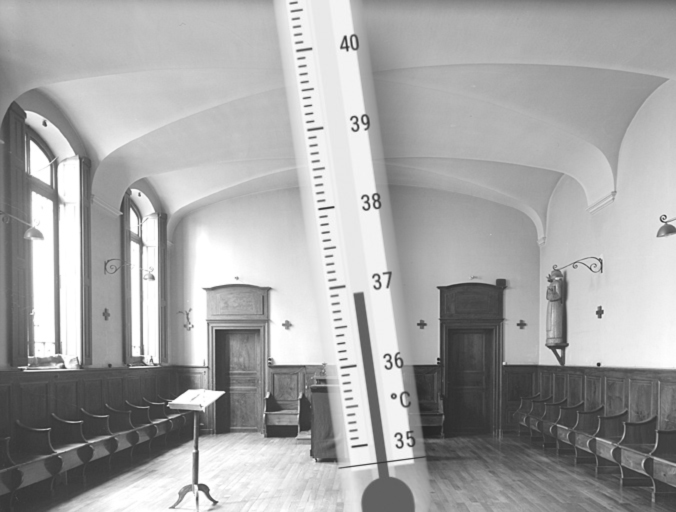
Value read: 36.9 (°C)
